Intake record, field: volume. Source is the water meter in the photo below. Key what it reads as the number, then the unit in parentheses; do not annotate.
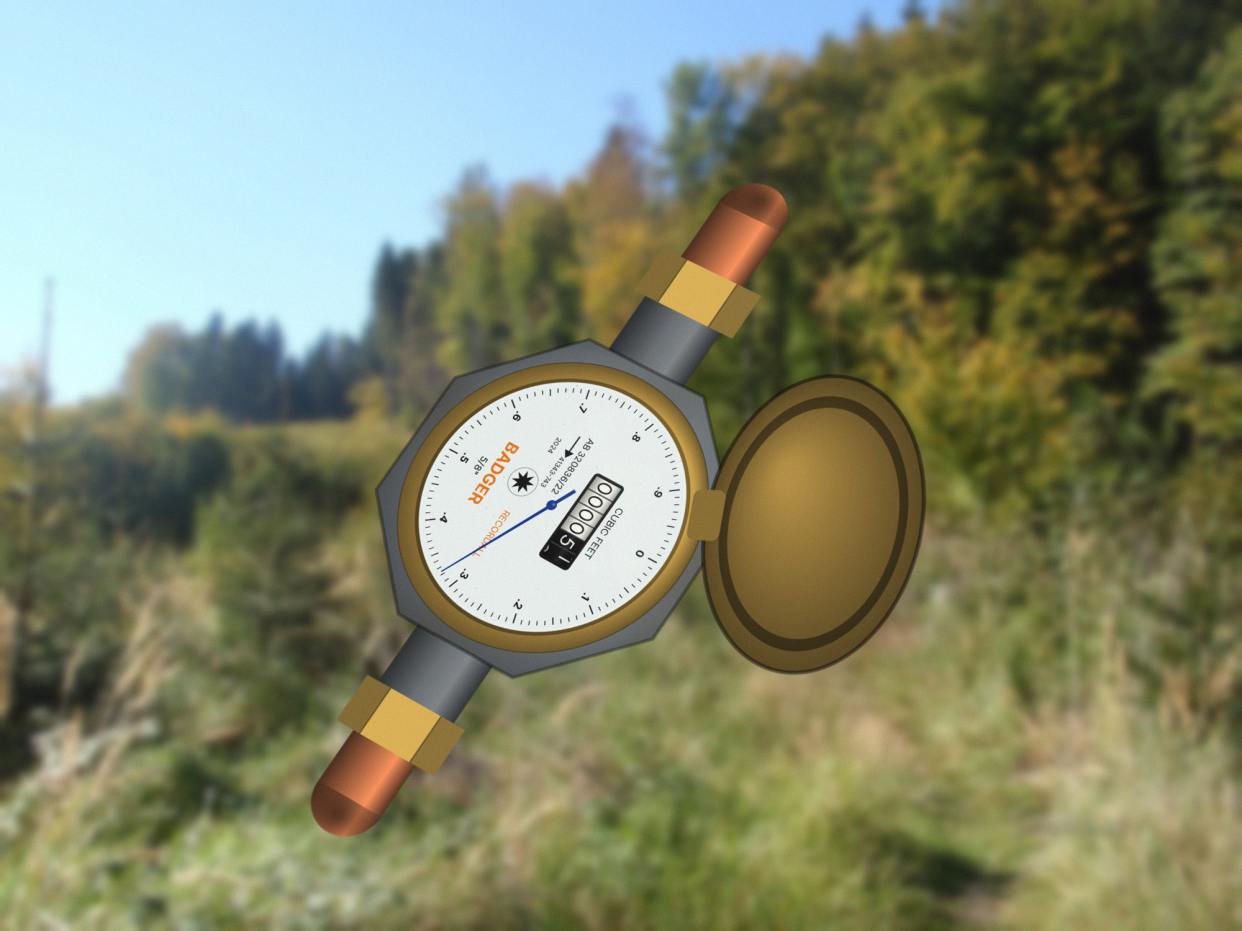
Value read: 51.32 (ft³)
